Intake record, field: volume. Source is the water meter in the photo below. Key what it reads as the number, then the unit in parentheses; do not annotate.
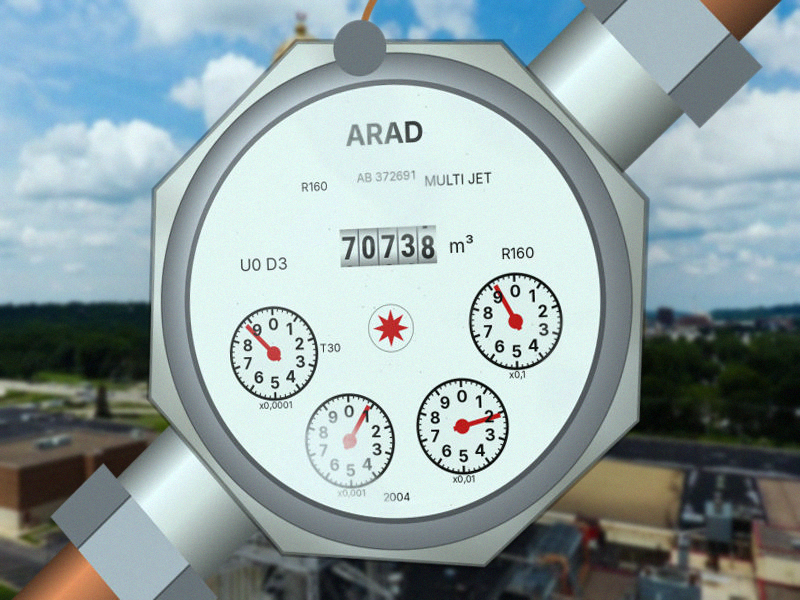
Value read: 70737.9208 (m³)
